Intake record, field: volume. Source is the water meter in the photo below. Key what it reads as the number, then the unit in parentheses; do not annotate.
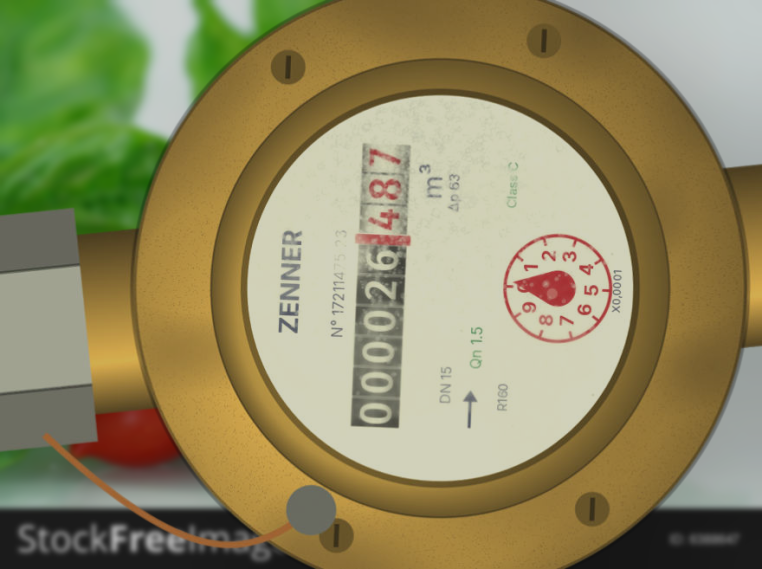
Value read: 26.4870 (m³)
